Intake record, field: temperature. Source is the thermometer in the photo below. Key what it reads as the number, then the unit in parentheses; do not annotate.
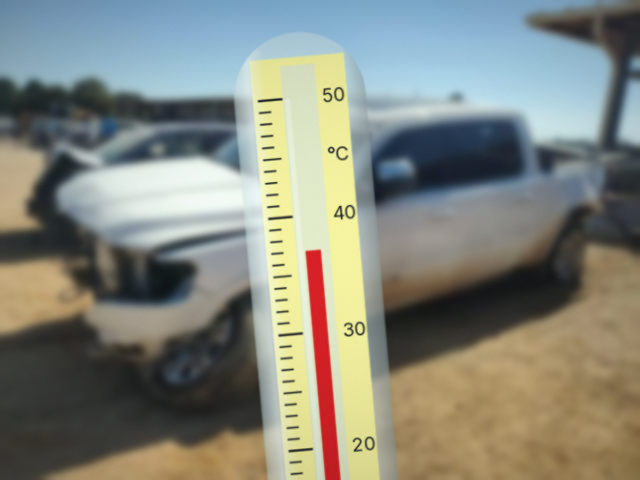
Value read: 37 (°C)
